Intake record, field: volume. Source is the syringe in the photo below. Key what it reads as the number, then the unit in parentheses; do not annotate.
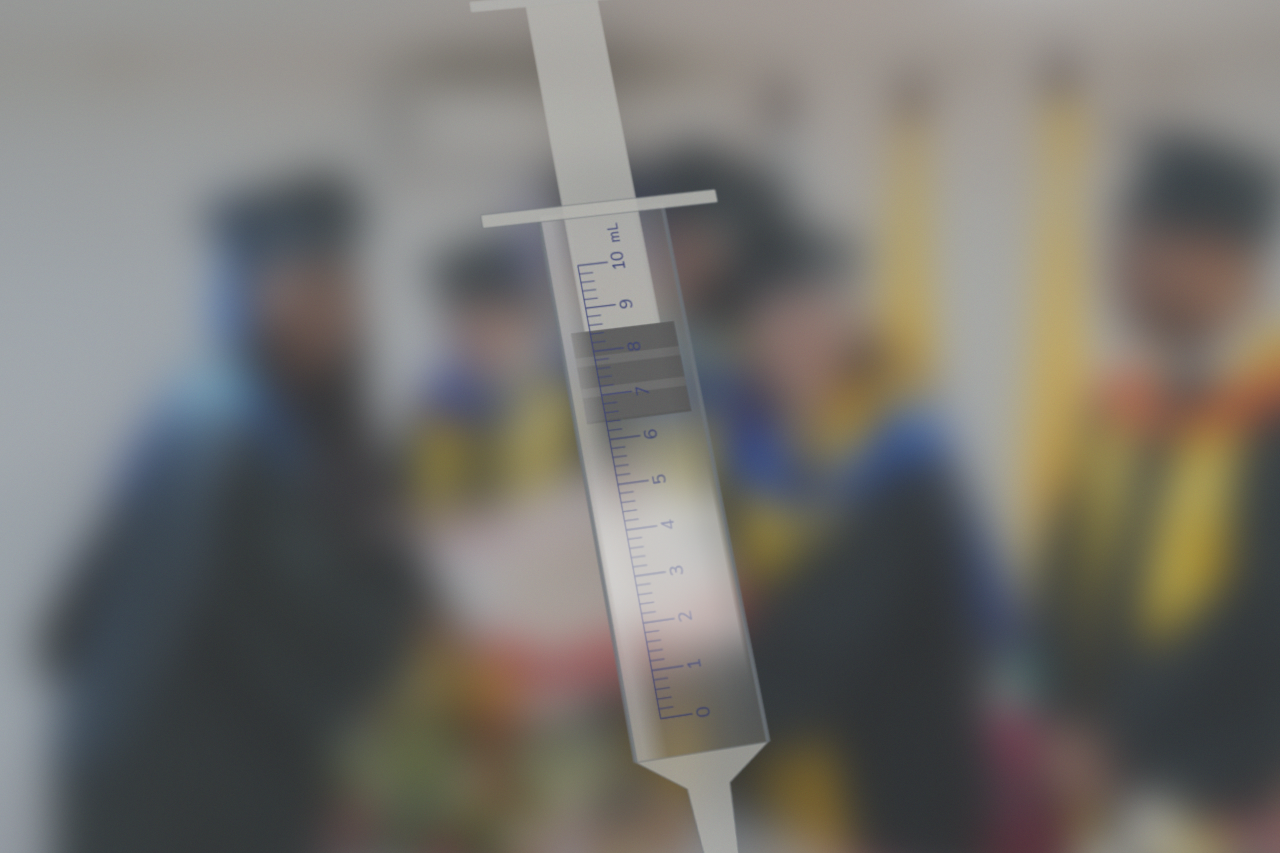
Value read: 6.4 (mL)
